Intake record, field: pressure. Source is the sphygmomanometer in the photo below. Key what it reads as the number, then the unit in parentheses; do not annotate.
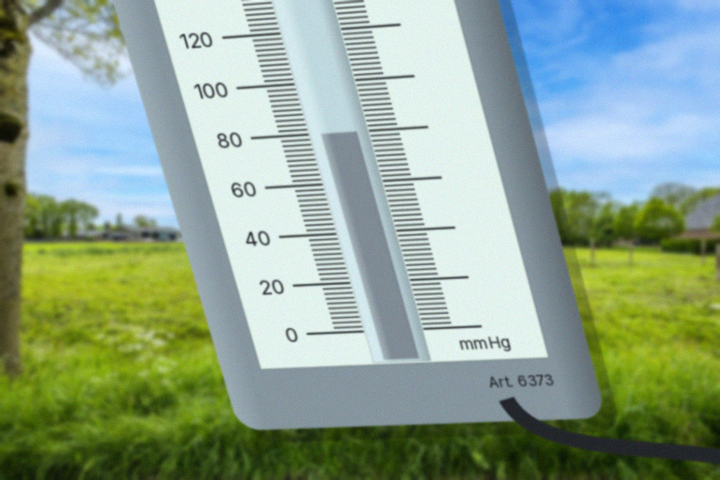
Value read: 80 (mmHg)
